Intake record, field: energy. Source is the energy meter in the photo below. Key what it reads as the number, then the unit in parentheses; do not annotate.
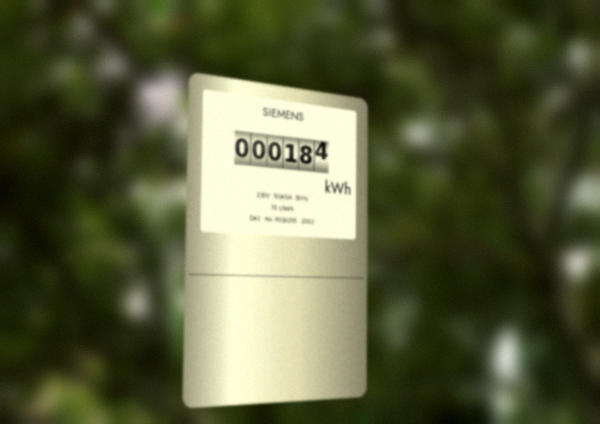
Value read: 184 (kWh)
